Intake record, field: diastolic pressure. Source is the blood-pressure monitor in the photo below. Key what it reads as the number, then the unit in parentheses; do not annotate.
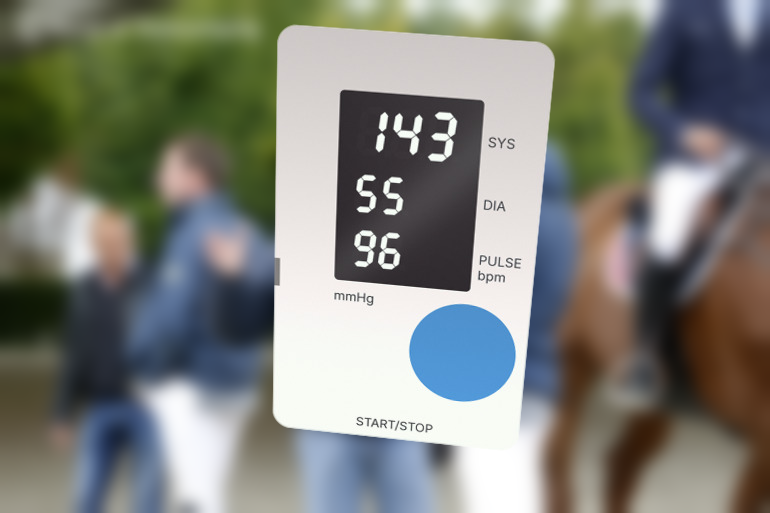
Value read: 55 (mmHg)
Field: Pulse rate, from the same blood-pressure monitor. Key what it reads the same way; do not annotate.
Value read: 96 (bpm)
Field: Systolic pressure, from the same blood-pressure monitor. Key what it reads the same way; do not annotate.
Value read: 143 (mmHg)
